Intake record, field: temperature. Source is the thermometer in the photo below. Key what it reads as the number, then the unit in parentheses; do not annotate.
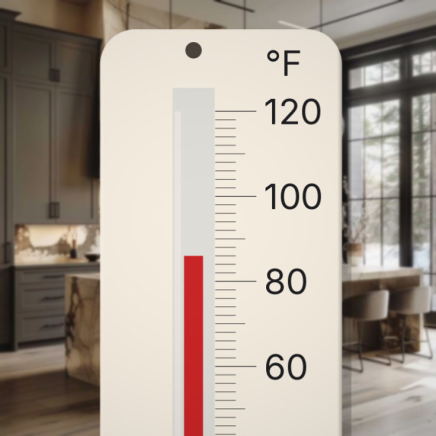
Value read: 86 (°F)
